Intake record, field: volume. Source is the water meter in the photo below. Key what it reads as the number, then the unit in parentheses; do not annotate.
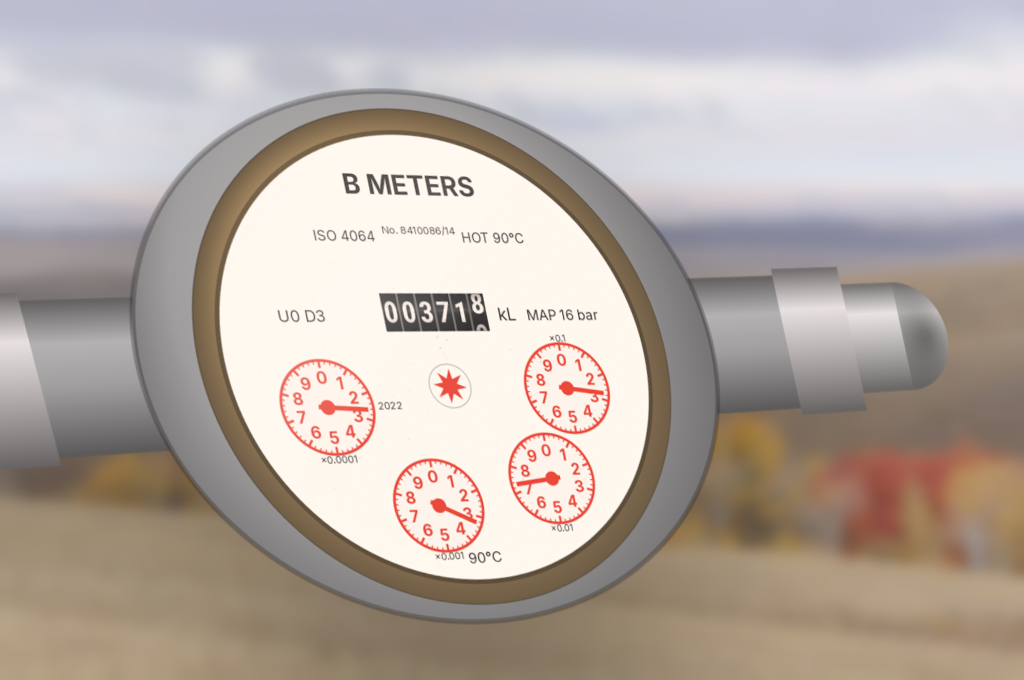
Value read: 3718.2732 (kL)
